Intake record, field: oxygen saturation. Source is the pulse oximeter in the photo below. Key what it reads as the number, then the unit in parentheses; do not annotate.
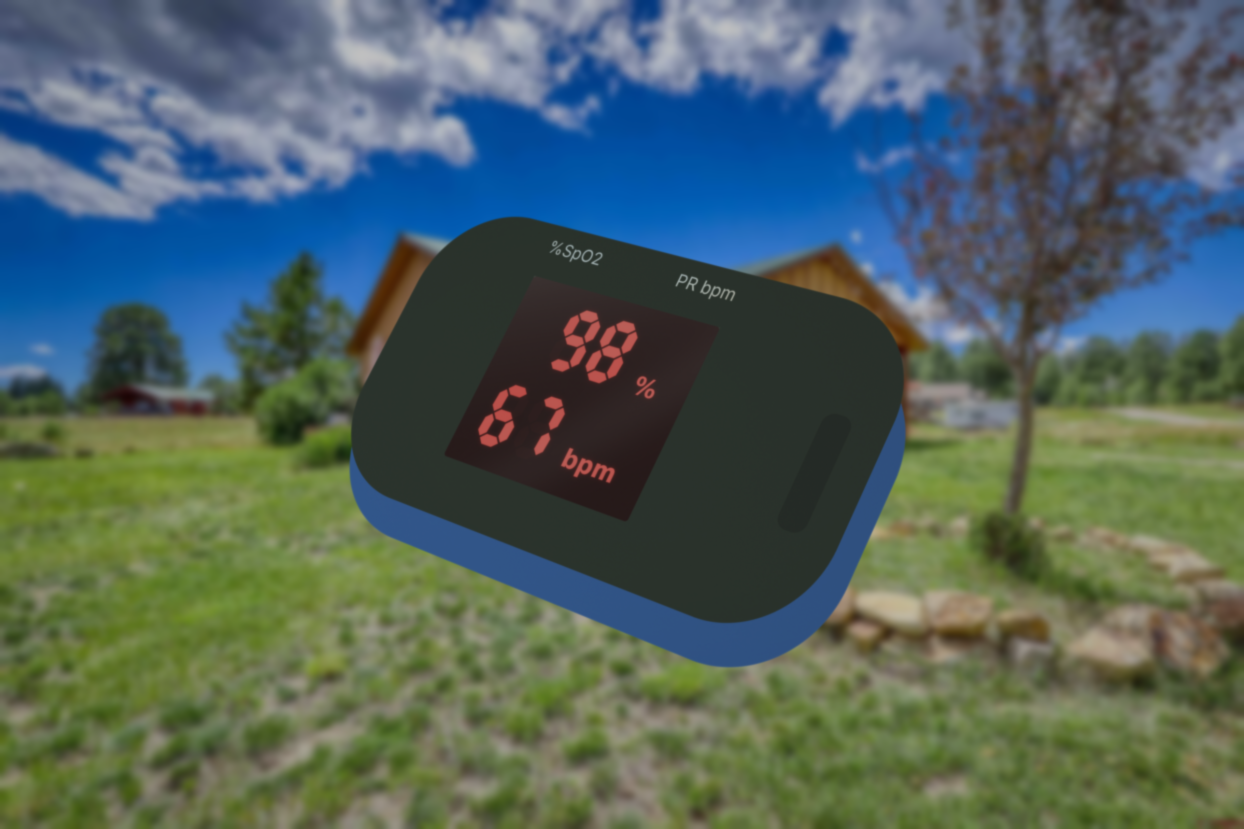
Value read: 98 (%)
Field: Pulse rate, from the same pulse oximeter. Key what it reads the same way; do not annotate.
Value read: 67 (bpm)
